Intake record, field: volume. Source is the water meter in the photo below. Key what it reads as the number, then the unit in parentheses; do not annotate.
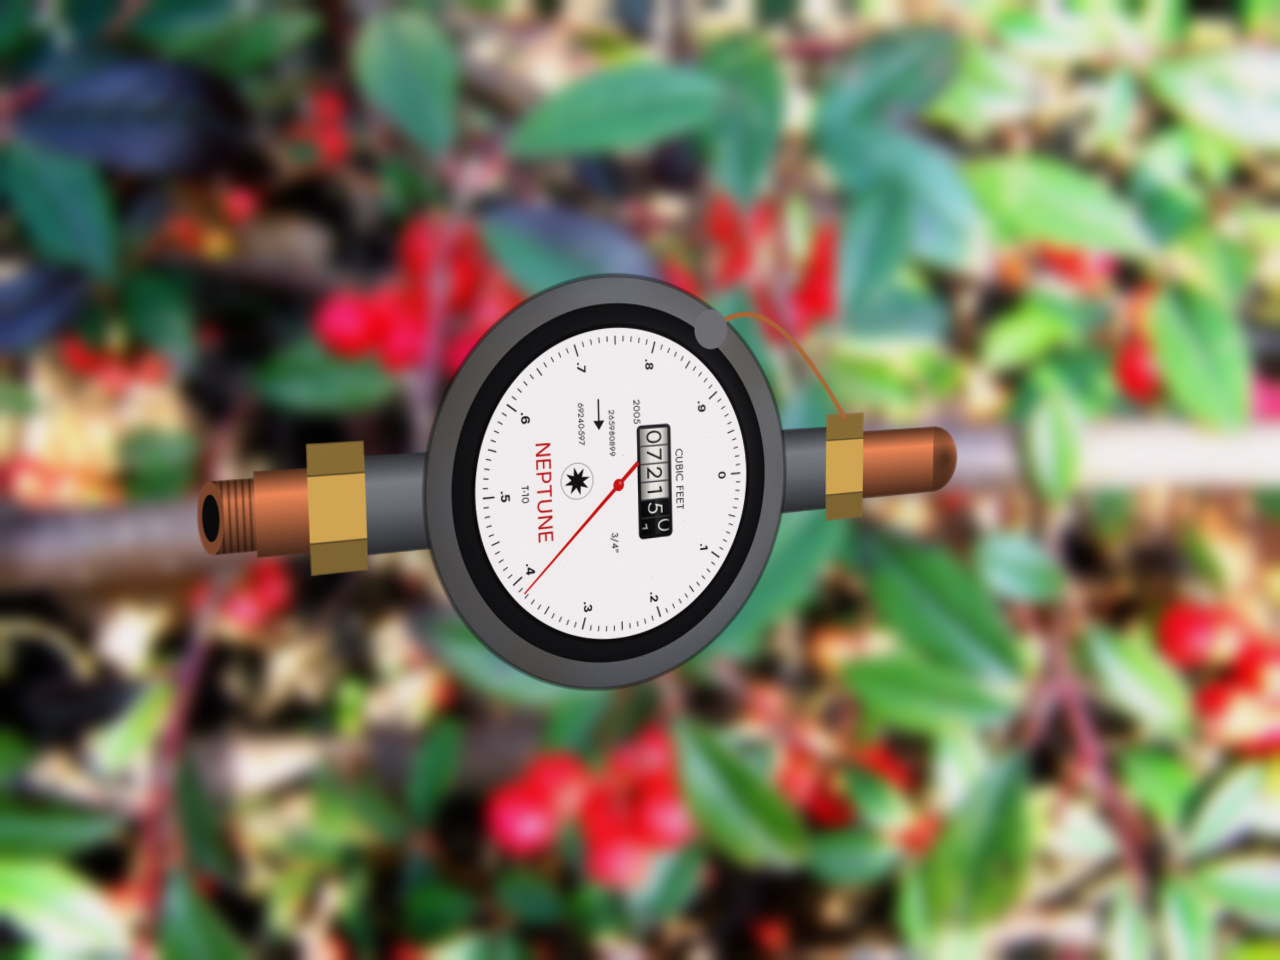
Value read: 72150.38 (ft³)
